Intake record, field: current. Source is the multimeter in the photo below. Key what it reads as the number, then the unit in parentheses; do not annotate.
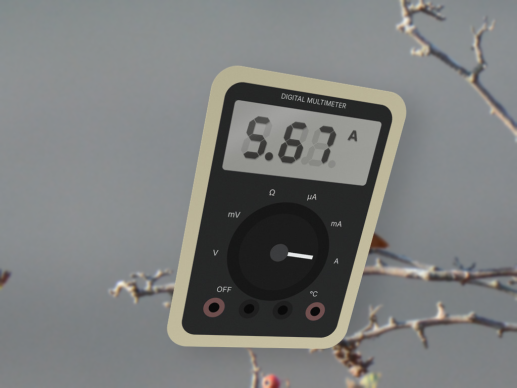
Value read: 5.67 (A)
